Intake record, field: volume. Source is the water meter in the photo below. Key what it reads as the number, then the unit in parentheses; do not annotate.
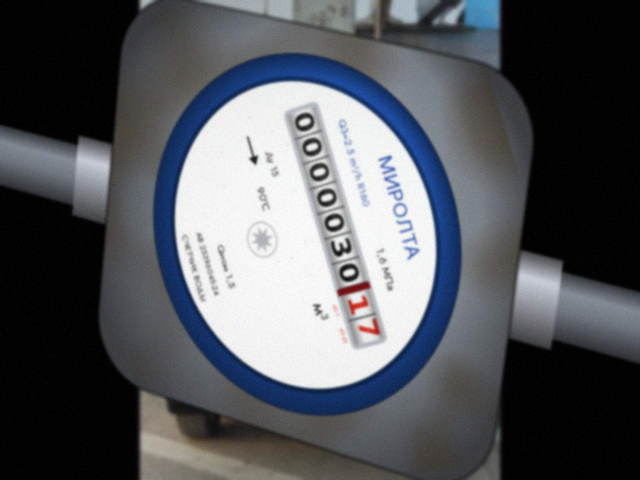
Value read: 30.17 (m³)
